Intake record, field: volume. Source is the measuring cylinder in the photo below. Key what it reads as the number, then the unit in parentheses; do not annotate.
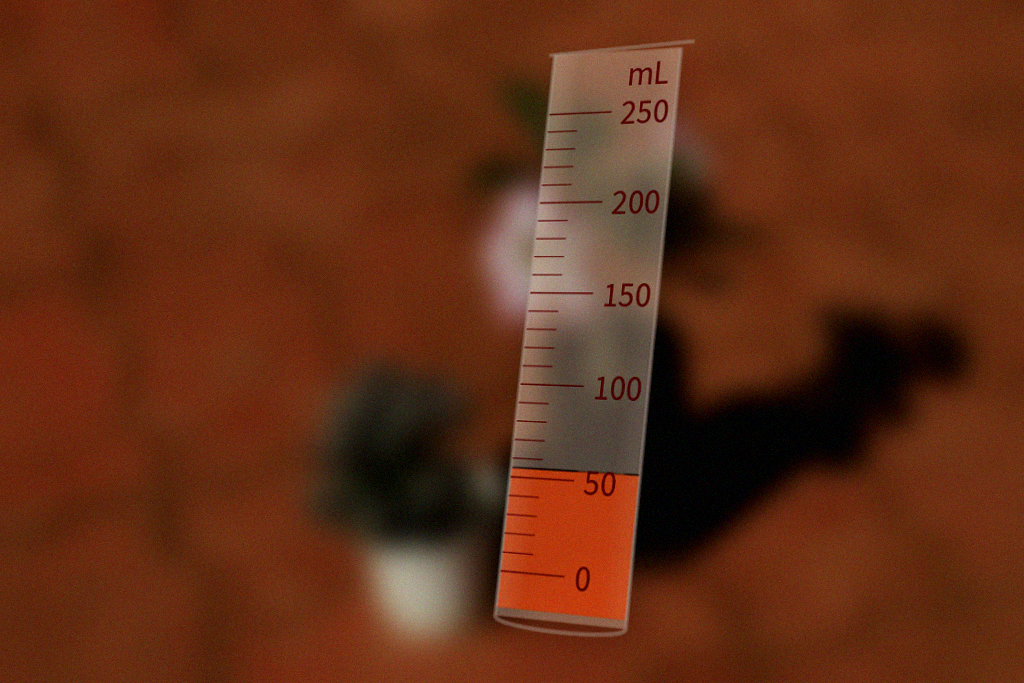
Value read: 55 (mL)
